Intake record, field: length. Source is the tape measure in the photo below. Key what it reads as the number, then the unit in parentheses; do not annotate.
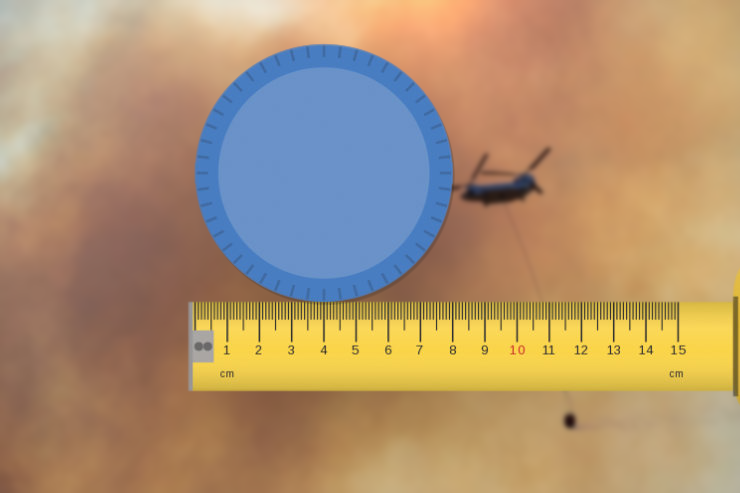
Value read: 8 (cm)
